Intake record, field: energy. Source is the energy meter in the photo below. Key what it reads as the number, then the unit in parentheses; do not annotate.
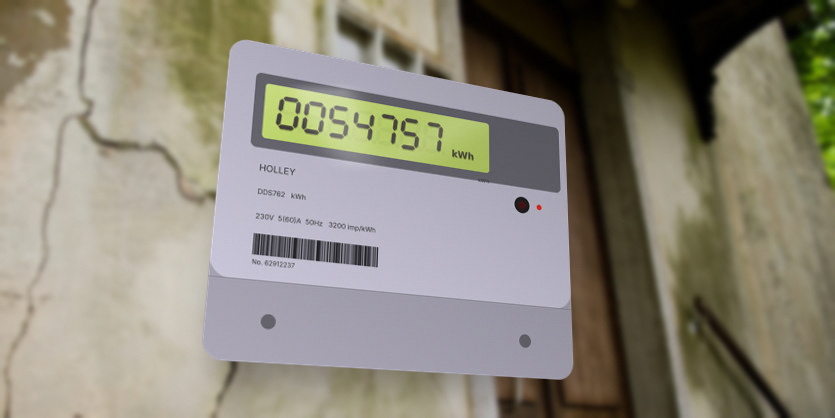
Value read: 54757 (kWh)
